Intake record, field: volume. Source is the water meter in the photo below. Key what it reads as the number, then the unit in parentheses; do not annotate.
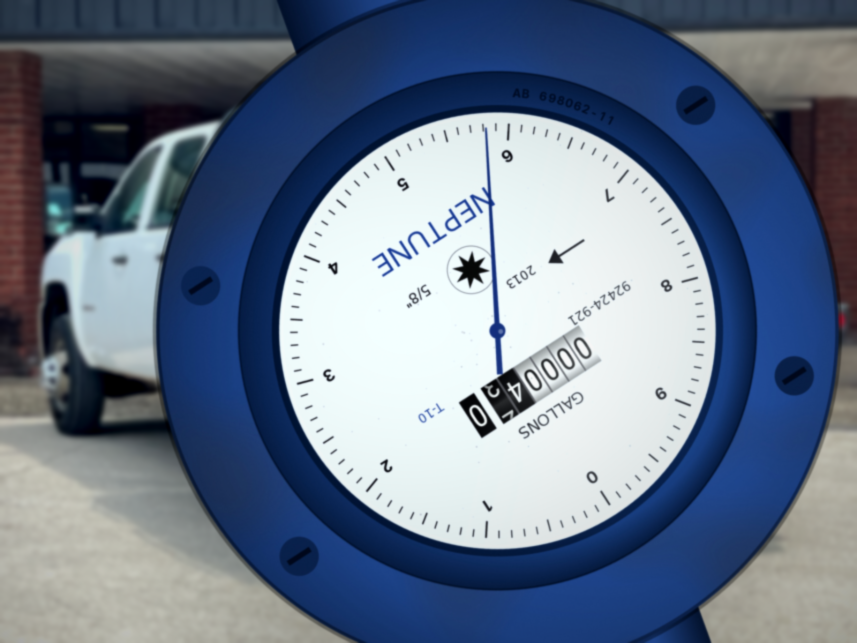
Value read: 425.8 (gal)
